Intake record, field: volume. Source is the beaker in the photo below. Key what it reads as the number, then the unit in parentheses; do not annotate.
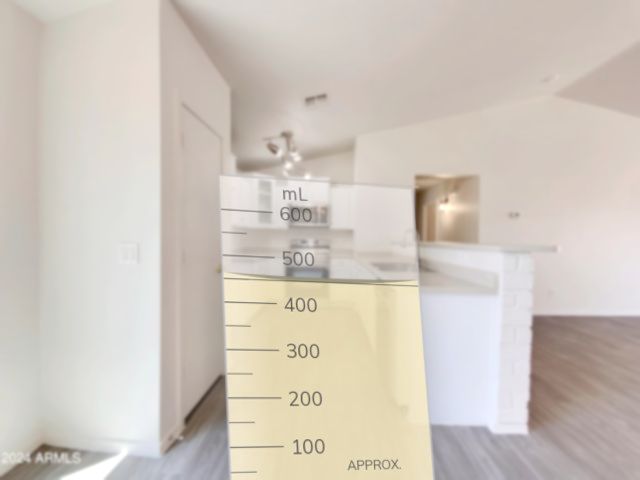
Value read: 450 (mL)
